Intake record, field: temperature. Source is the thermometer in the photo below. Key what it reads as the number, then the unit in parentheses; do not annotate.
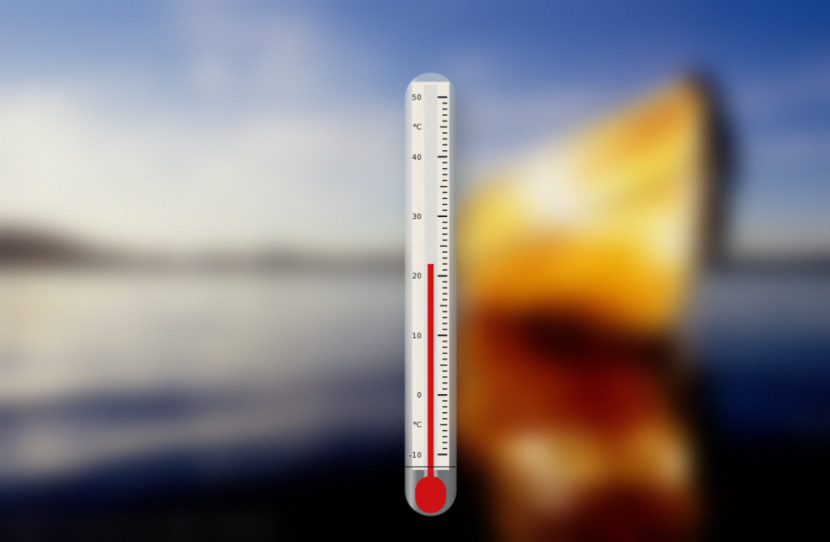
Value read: 22 (°C)
